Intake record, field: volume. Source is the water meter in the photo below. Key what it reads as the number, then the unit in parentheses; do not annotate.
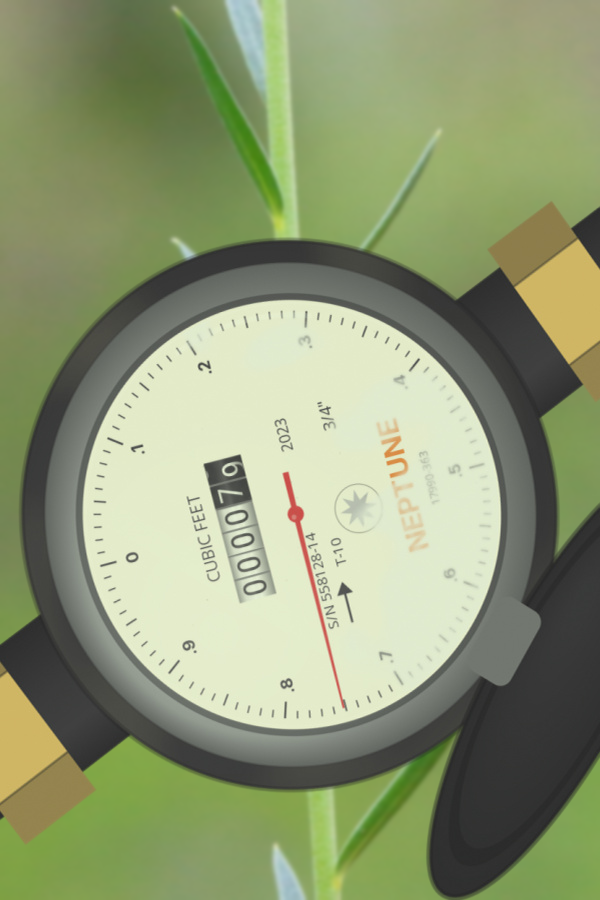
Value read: 78.75 (ft³)
